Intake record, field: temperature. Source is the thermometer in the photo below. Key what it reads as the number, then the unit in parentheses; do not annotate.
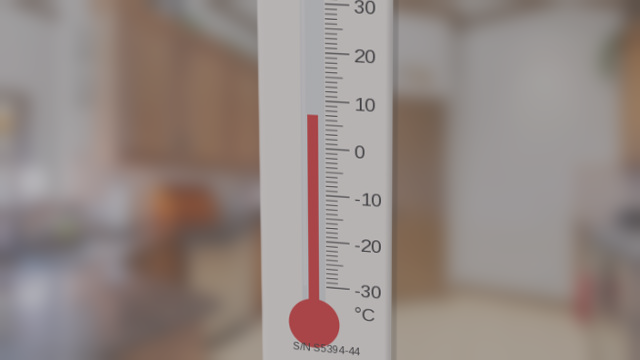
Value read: 7 (°C)
